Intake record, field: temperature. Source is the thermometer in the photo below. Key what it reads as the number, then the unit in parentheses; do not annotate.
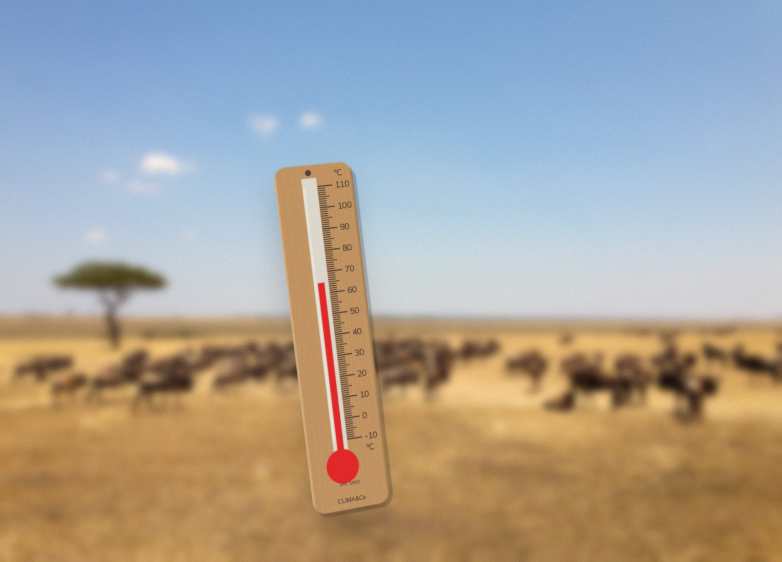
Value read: 65 (°C)
